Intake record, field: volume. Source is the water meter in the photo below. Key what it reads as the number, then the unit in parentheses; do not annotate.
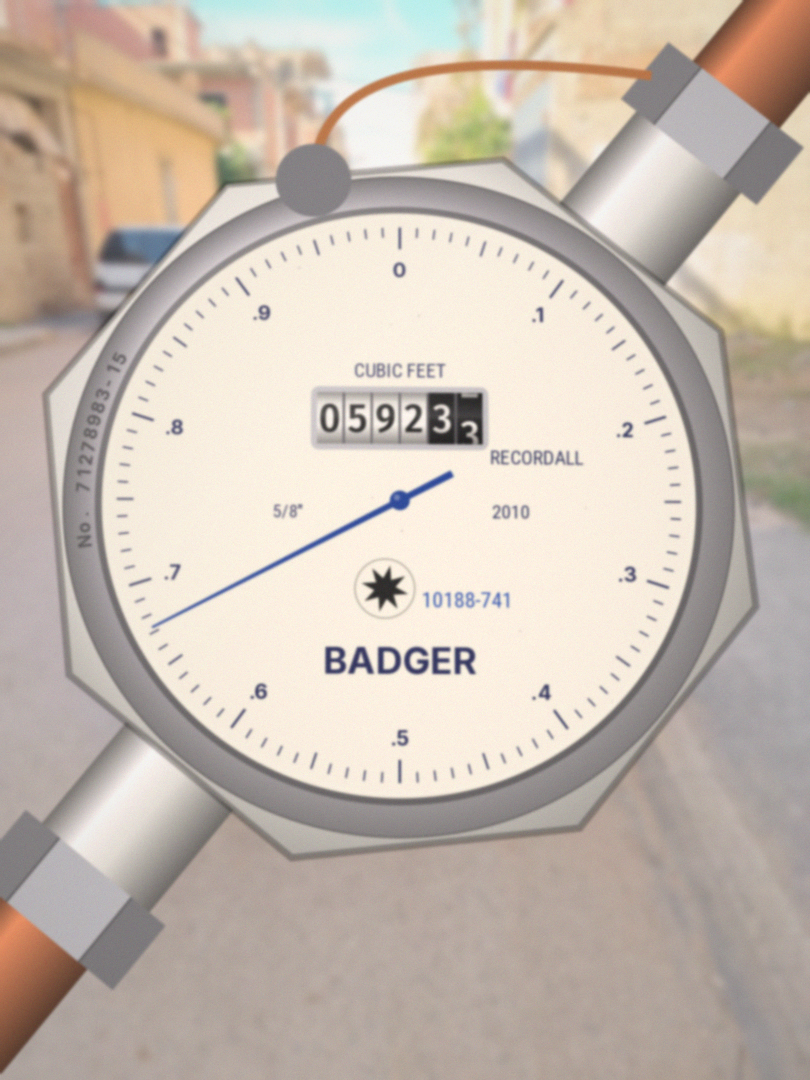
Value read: 59232.67 (ft³)
